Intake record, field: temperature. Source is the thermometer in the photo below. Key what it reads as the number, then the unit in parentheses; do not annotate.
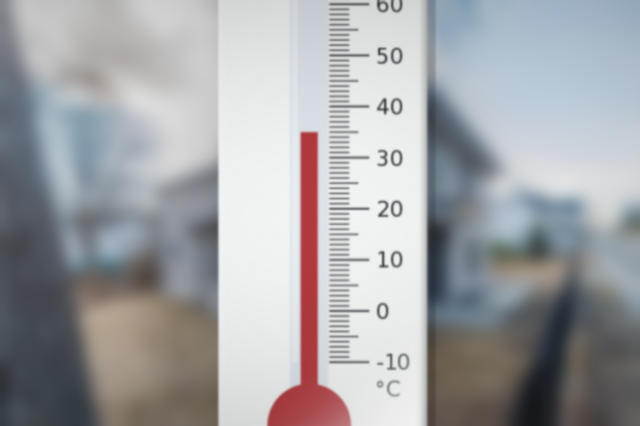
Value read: 35 (°C)
